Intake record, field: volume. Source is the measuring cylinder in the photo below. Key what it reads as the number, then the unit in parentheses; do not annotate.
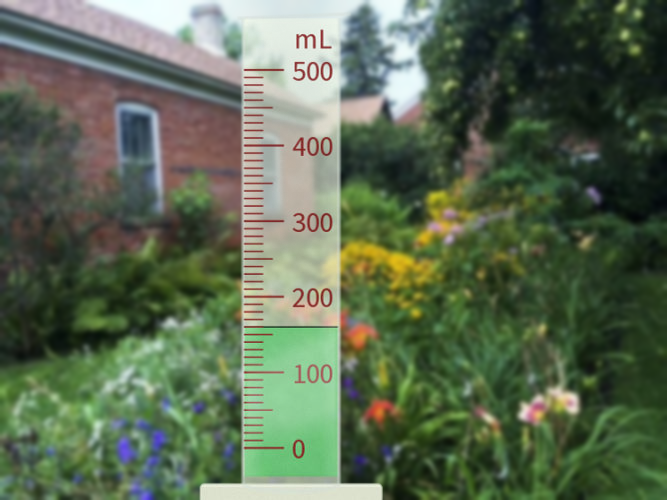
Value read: 160 (mL)
